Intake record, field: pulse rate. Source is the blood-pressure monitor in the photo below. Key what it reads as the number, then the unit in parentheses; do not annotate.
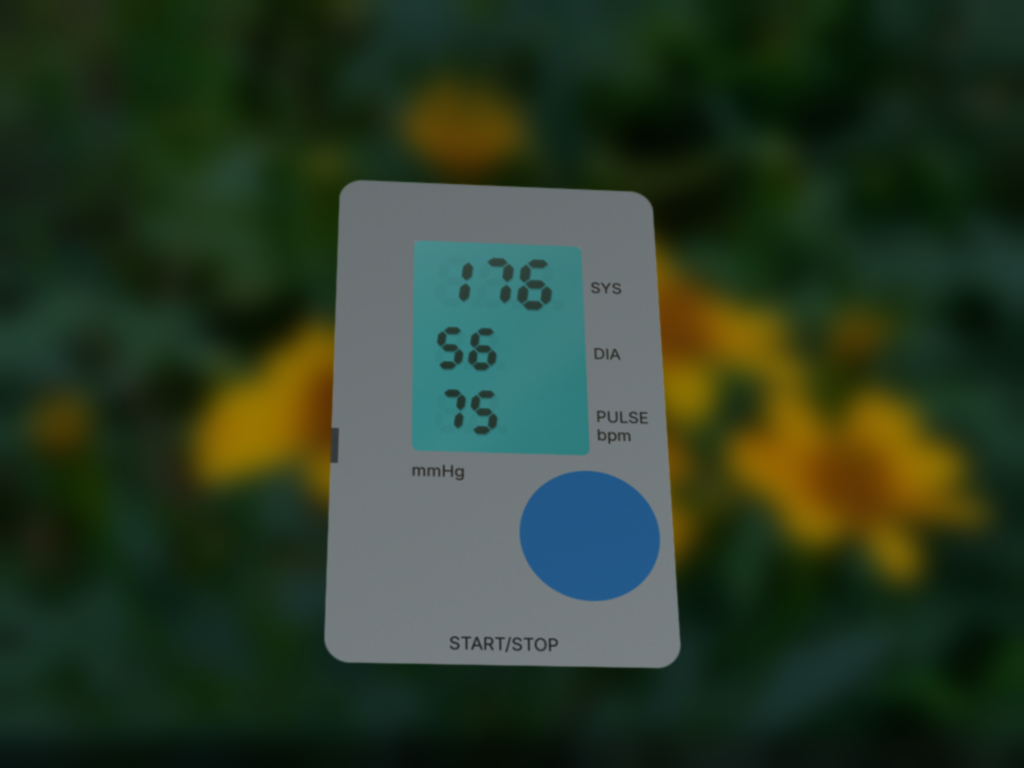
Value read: 75 (bpm)
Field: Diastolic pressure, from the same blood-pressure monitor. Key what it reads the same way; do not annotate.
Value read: 56 (mmHg)
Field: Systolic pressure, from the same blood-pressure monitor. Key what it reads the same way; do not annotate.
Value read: 176 (mmHg)
